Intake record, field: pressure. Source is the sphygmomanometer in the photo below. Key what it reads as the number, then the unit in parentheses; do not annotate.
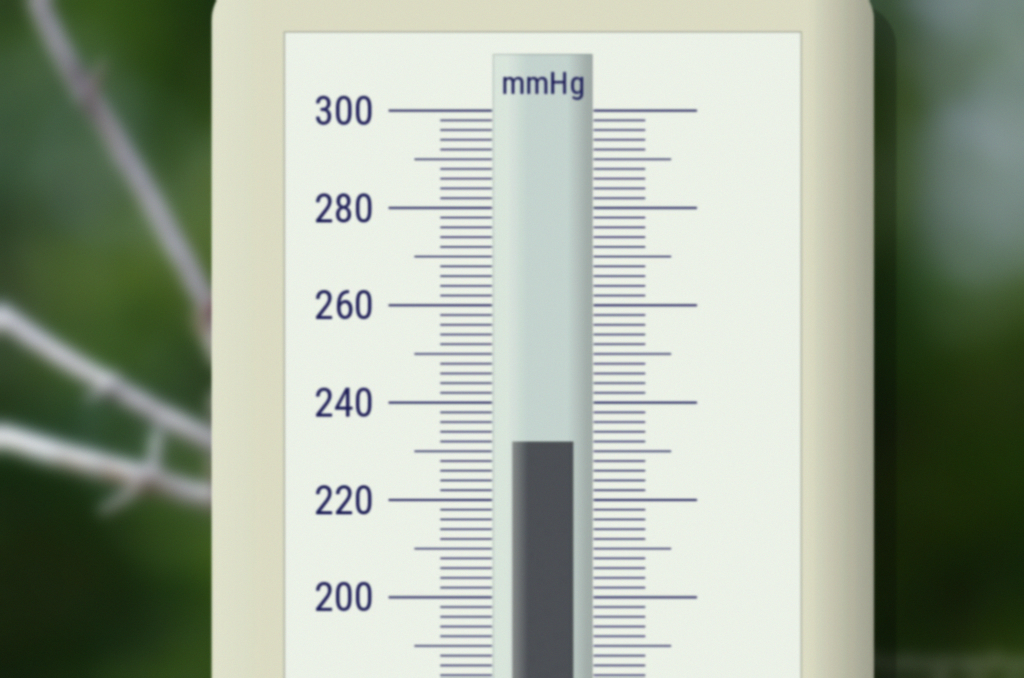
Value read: 232 (mmHg)
